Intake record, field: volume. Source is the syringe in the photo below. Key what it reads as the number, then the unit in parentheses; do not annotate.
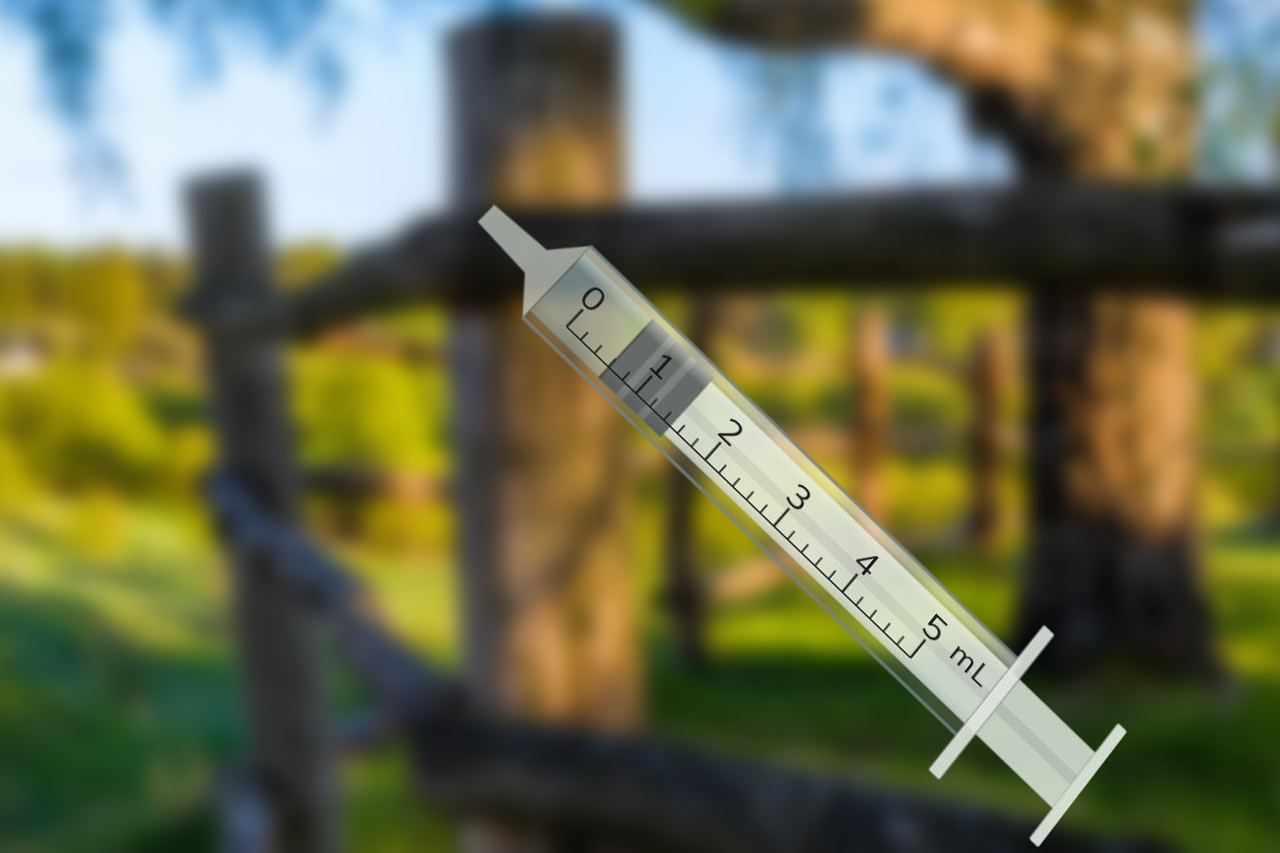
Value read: 0.6 (mL)
